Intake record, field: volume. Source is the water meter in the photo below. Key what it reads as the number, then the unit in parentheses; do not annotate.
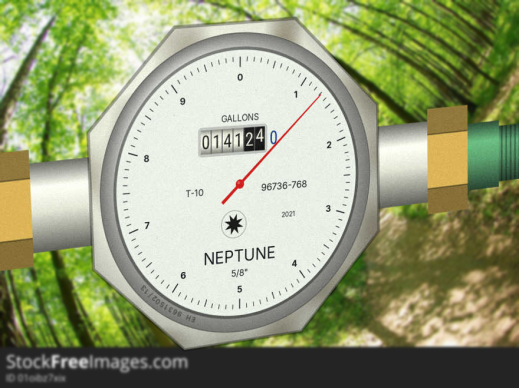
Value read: 141241.3 (gal)
